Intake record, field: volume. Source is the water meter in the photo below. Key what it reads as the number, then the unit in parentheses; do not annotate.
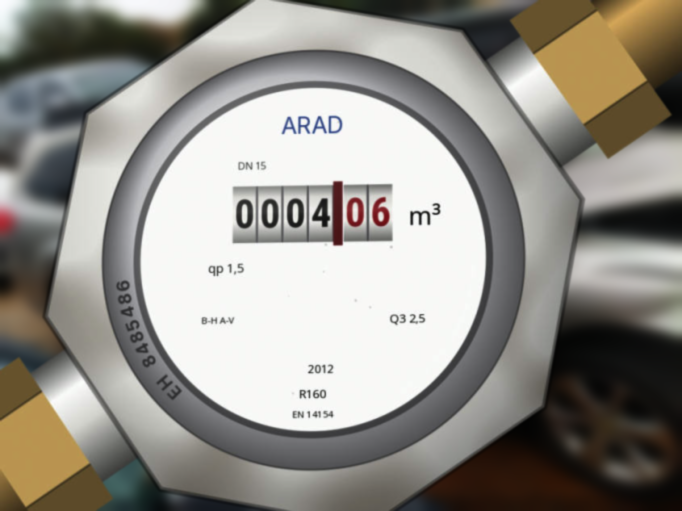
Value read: 4.06 (m³)
